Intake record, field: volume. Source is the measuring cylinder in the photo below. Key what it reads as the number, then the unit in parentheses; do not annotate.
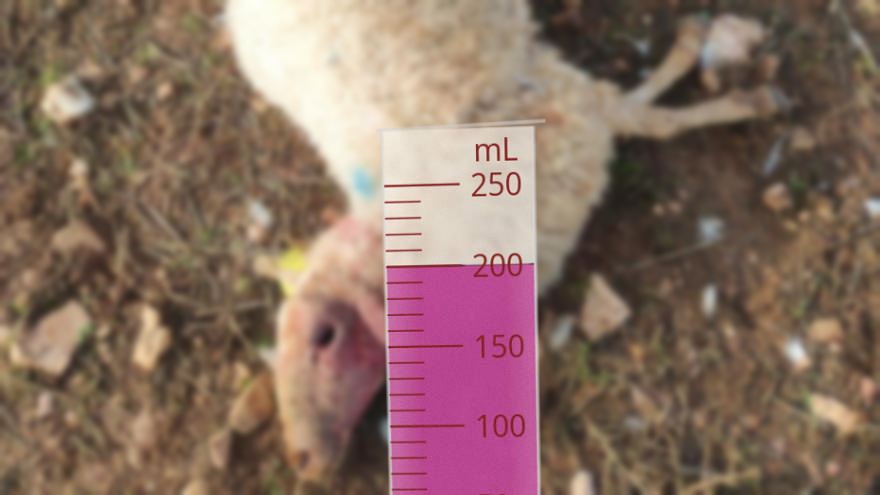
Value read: 200 (mL)
